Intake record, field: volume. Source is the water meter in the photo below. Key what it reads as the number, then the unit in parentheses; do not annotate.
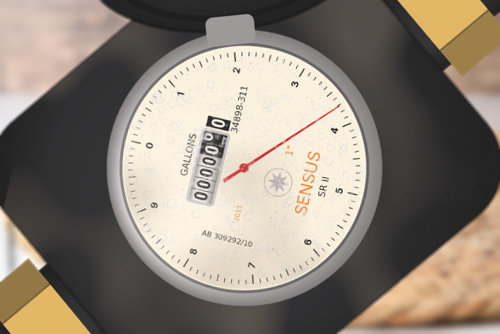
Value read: 63.7 (gal)
